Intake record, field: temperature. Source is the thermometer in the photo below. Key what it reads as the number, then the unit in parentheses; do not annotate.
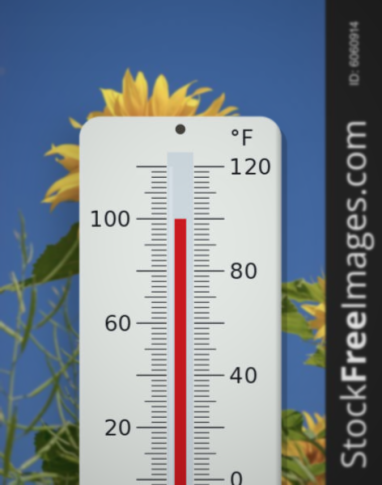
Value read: 100 (°F)
